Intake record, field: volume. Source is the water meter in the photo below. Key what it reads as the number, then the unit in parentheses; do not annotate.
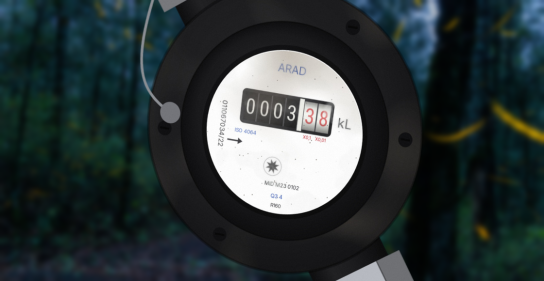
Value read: 3.38 (kL)
